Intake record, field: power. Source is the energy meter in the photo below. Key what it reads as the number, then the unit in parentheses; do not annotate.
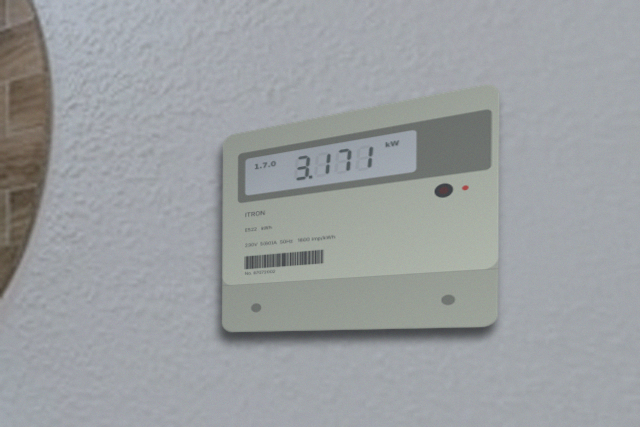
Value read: 3.171 (kW)
